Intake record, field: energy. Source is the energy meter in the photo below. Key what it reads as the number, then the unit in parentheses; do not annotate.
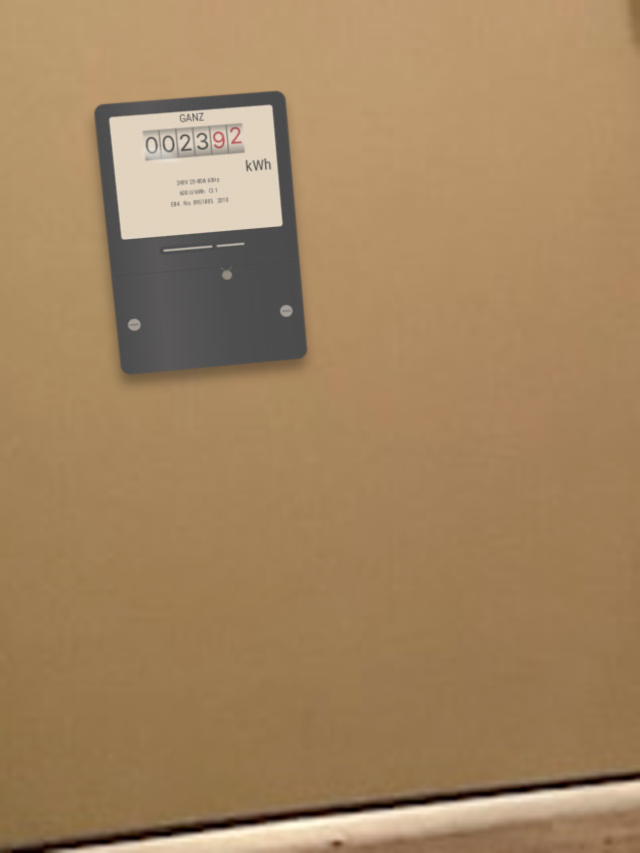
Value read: 23.92 (kWh)
